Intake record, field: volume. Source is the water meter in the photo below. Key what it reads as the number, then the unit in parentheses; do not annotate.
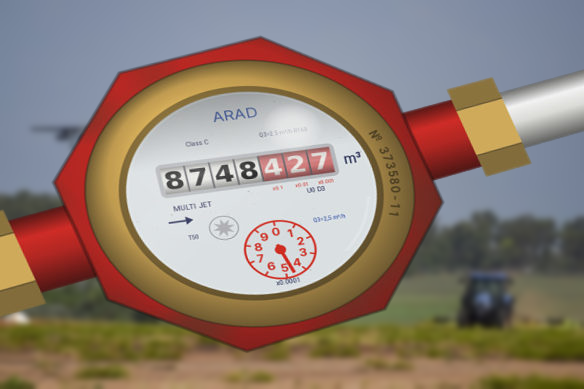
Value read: 8748.4274 (m³)
